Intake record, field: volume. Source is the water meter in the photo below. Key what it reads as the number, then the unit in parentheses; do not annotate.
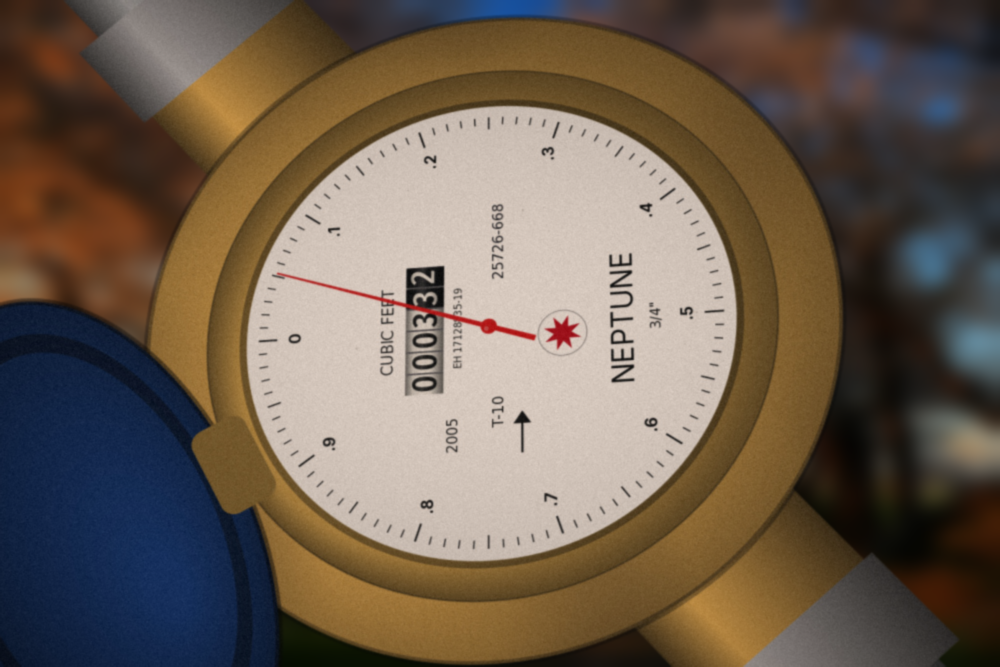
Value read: 332.05 (ft³)
